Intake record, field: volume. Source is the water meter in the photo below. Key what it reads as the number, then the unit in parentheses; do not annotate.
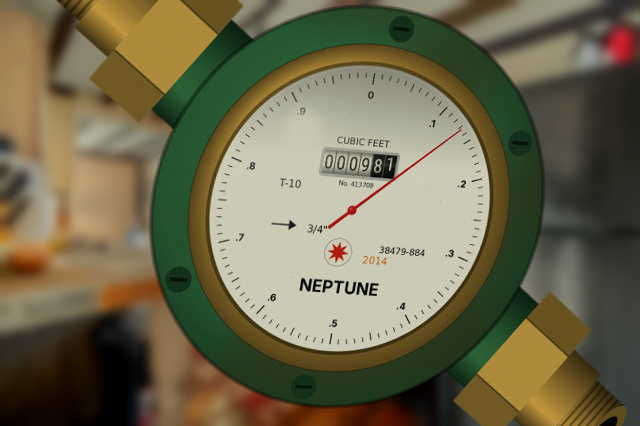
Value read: 981.13 (ft³)
